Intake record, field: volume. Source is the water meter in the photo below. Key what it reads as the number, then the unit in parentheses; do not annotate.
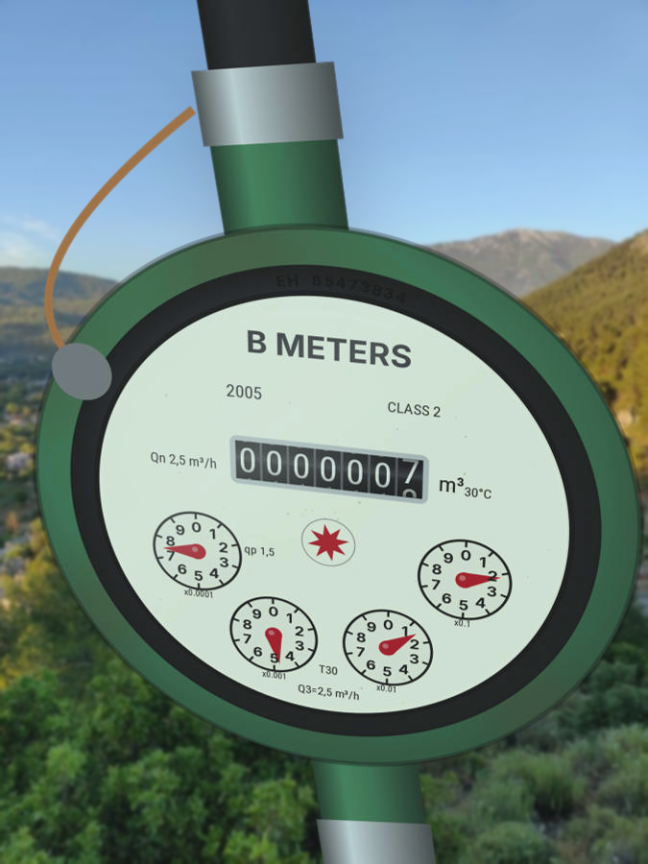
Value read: 7.2147 (m³)
